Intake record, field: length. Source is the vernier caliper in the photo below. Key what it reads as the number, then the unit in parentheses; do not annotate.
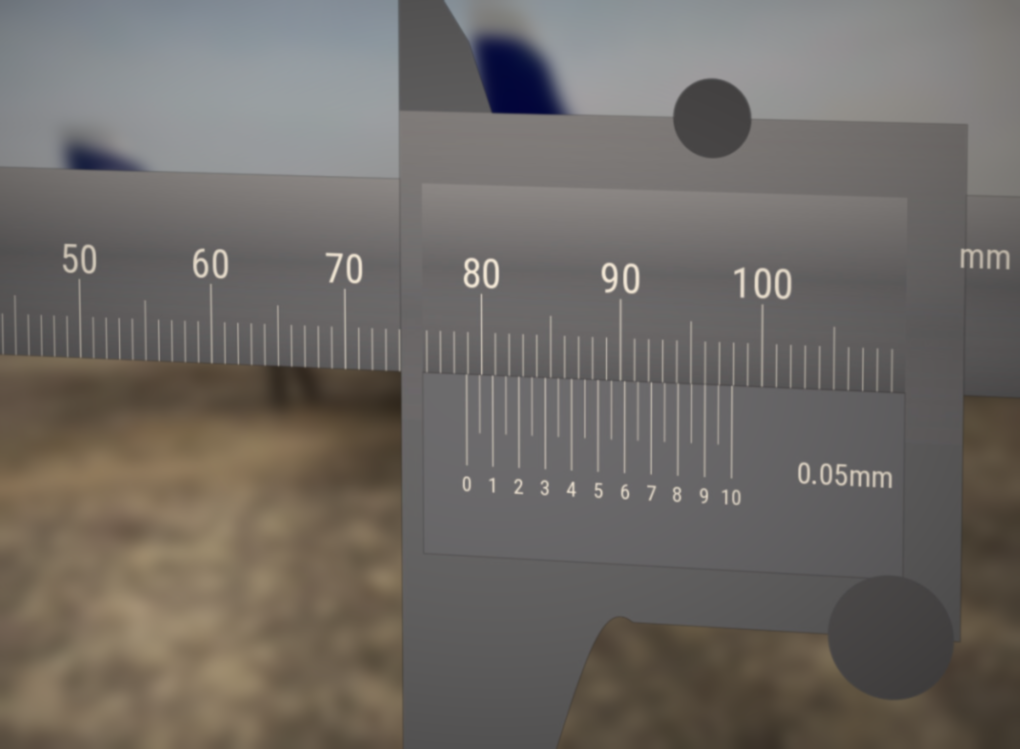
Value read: 78.9 (mm)
